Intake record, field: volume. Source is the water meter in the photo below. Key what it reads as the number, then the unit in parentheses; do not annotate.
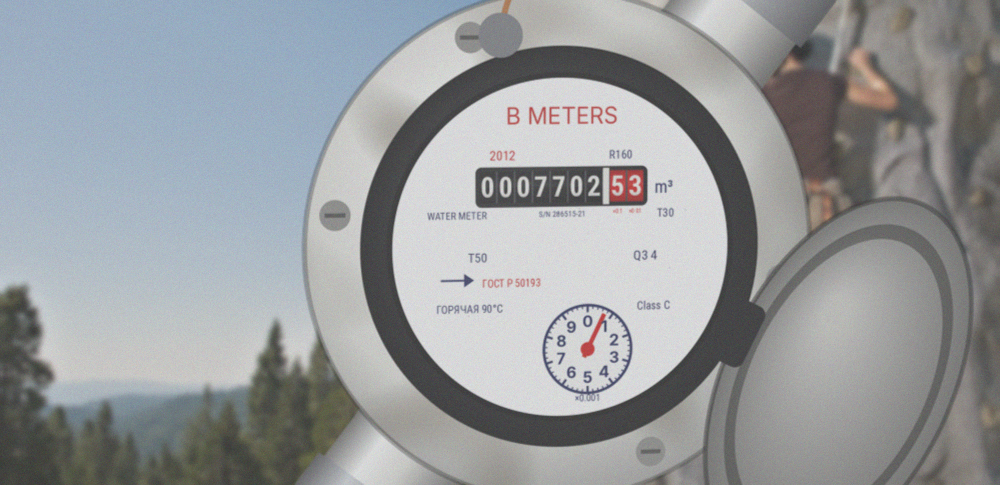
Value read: 7702.530 (m³)
